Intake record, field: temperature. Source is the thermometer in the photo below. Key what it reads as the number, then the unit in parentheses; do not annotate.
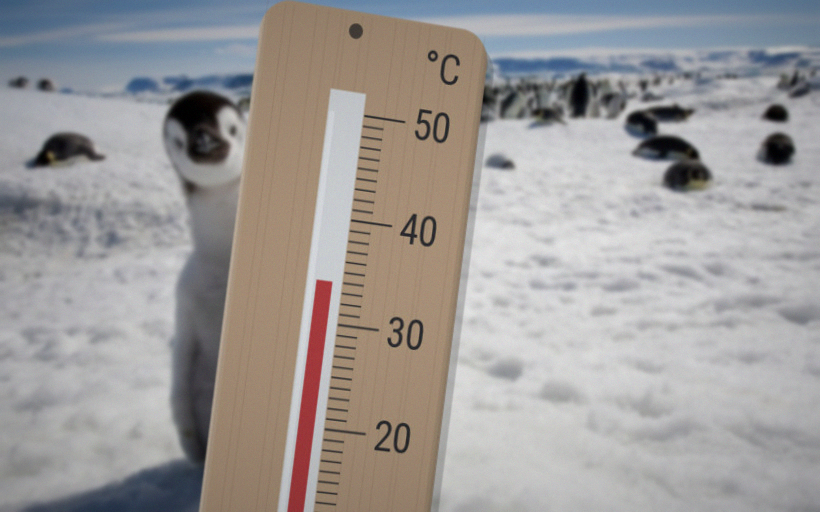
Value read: 34 (°C)
